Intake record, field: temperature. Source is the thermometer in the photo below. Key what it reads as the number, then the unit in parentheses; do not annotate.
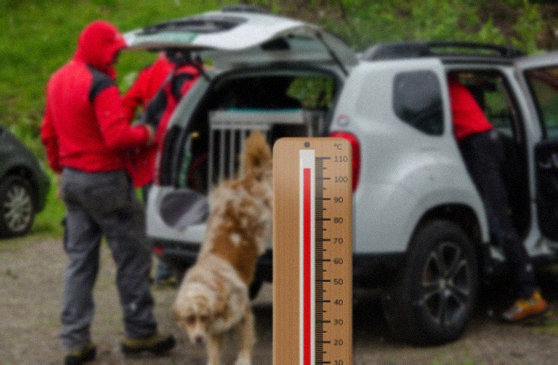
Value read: 105 (°C)
